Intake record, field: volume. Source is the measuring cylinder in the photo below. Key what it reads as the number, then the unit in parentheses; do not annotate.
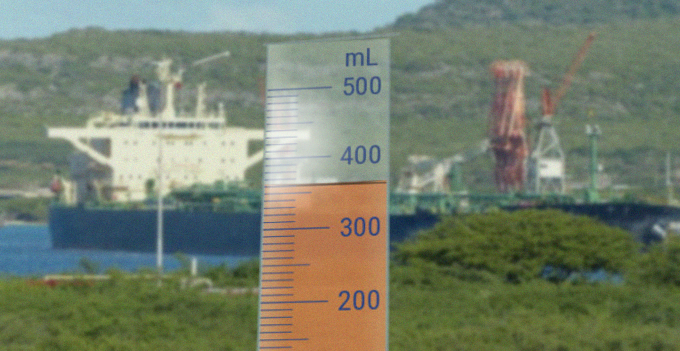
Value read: 360 (mL)
